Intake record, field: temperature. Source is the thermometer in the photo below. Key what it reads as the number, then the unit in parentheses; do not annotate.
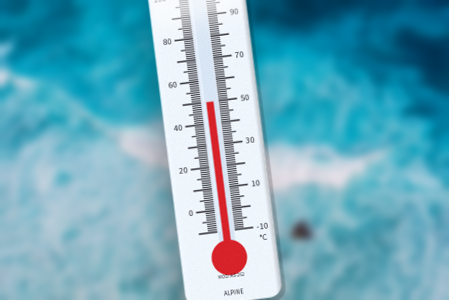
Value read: 50 (°C)
